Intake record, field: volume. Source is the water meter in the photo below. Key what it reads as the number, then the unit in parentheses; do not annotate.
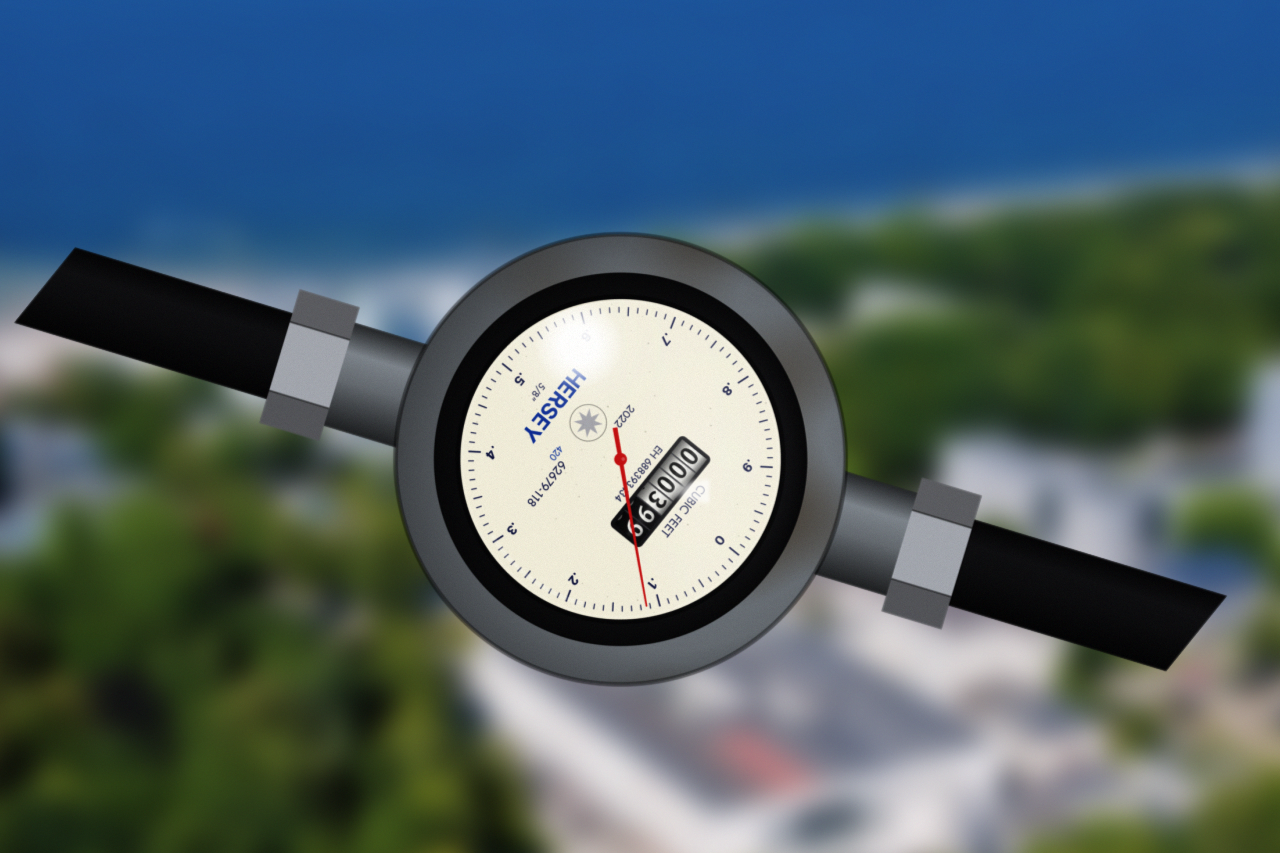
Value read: 399.11 (ft³)
